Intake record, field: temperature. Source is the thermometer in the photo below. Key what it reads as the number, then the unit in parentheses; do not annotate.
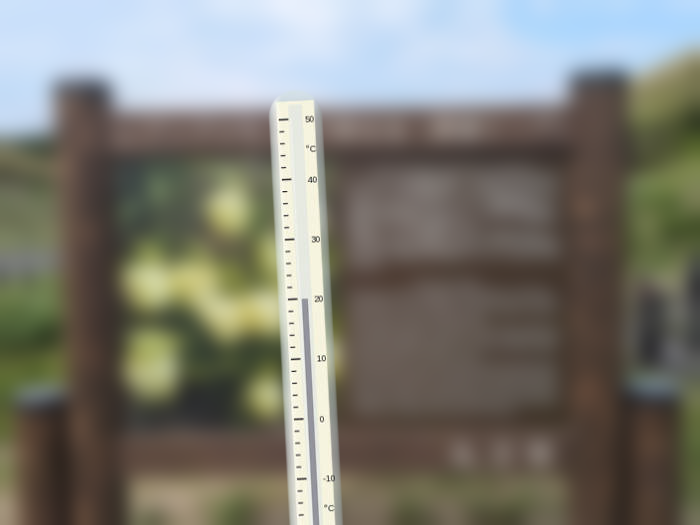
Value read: 20 (°C)
